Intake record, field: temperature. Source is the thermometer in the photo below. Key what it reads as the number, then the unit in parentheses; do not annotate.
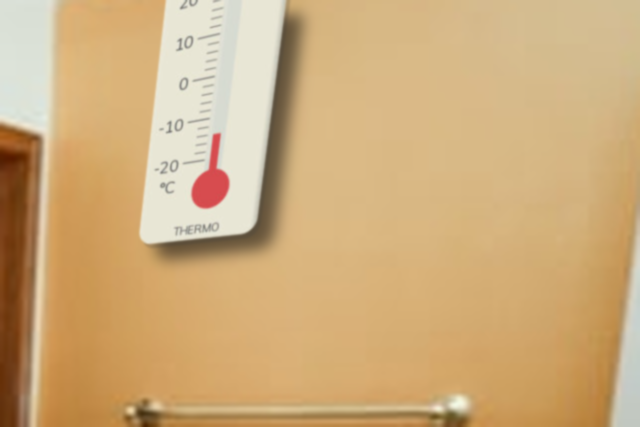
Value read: -14 (°C)
